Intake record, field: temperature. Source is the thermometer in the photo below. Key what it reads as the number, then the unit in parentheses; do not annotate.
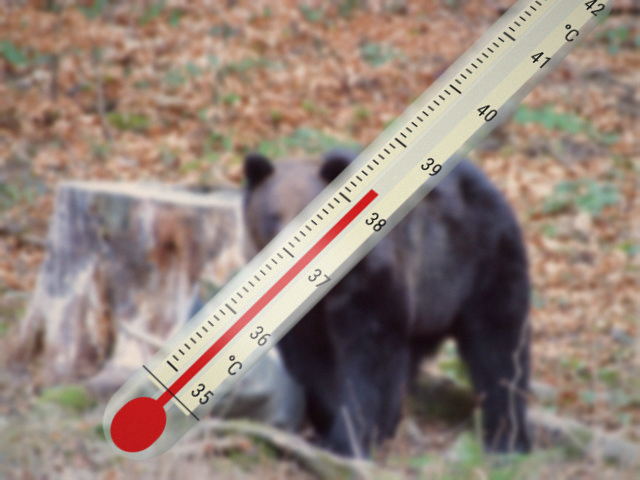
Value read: 38.3 (°C)
